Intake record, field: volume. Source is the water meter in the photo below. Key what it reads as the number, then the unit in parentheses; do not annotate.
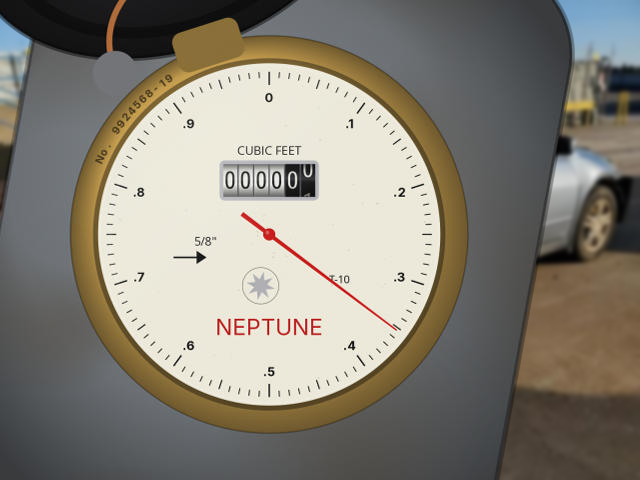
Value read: 0.35 (ft³)
